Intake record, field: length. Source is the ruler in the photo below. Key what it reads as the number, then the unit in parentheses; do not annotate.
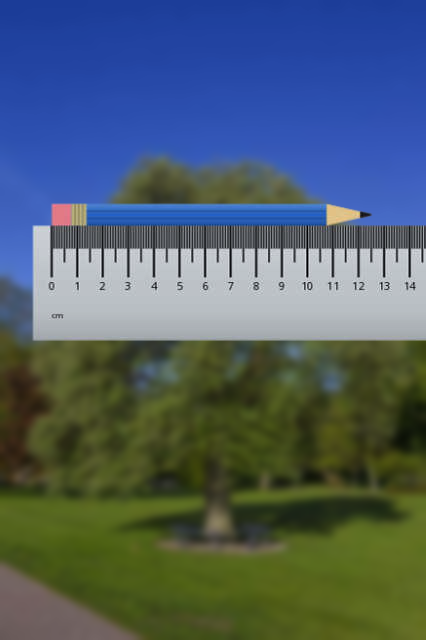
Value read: 12.5 (cm)
